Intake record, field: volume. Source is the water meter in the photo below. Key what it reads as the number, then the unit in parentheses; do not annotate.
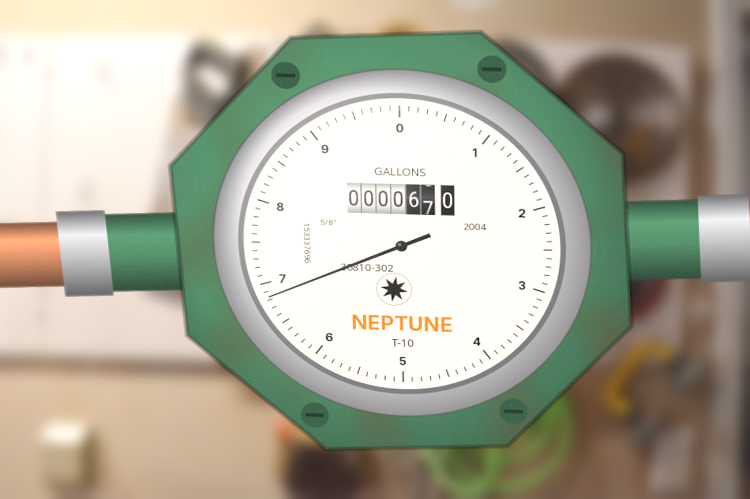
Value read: 666.8 (gal)
